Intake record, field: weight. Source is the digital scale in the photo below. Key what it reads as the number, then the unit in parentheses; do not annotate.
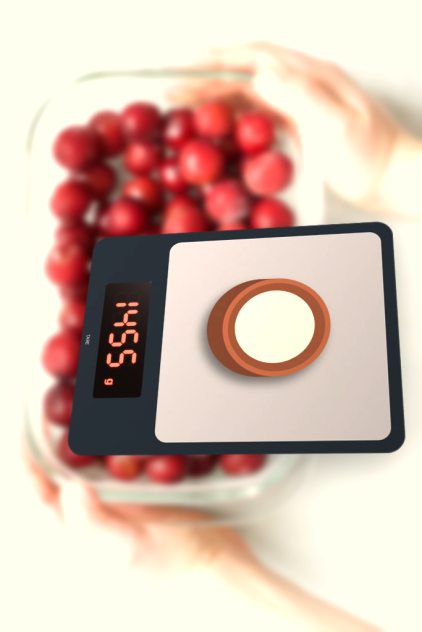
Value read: 1455 (g)
